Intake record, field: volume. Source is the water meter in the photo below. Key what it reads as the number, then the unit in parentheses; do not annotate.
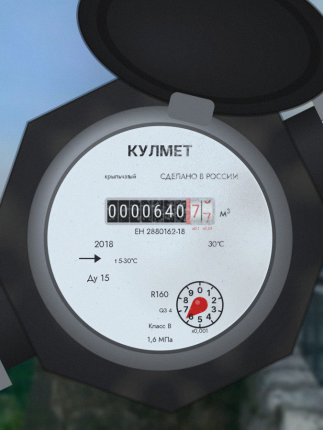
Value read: 640.766 (m³)
